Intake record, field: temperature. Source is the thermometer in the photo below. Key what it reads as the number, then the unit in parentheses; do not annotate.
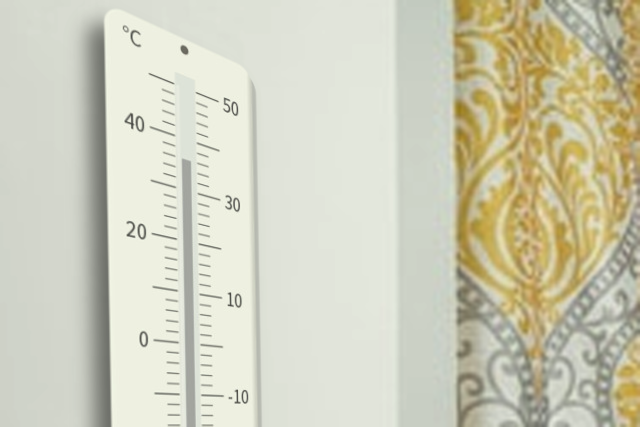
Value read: 36 (°C)
